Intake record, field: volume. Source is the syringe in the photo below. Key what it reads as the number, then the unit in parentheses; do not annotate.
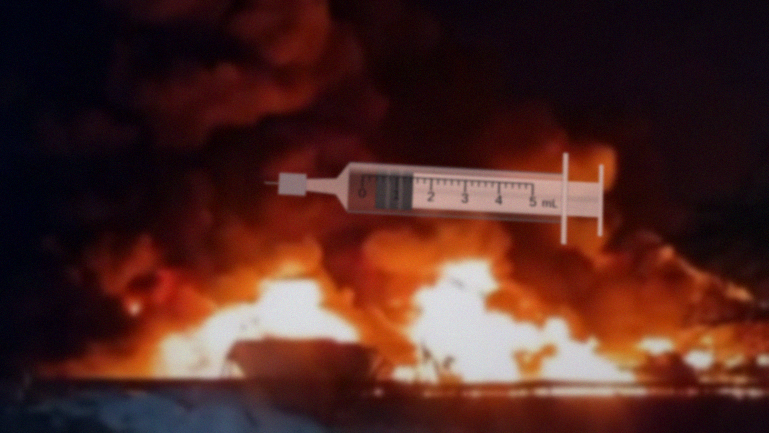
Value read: 0.4 (mL)
